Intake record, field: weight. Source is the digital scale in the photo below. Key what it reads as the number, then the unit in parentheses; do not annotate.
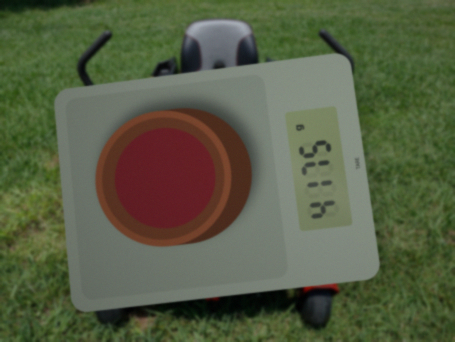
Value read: 4175 (g)
